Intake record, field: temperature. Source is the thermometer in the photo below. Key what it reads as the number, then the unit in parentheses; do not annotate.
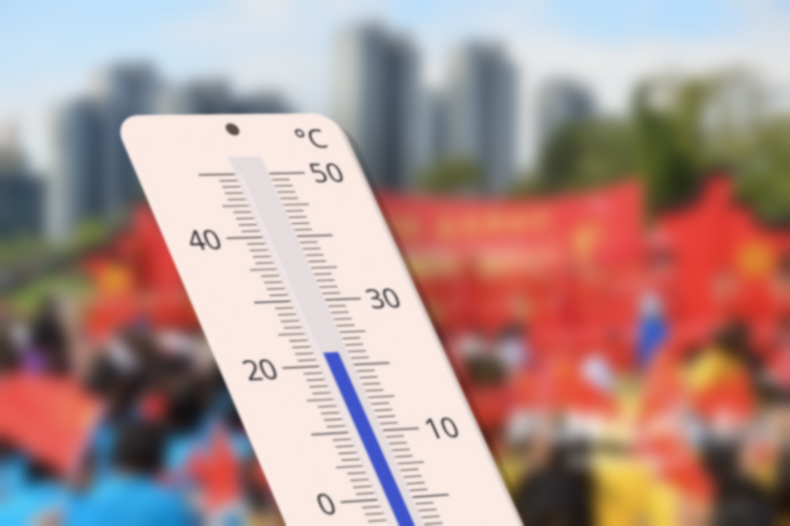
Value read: 22 (°C)
